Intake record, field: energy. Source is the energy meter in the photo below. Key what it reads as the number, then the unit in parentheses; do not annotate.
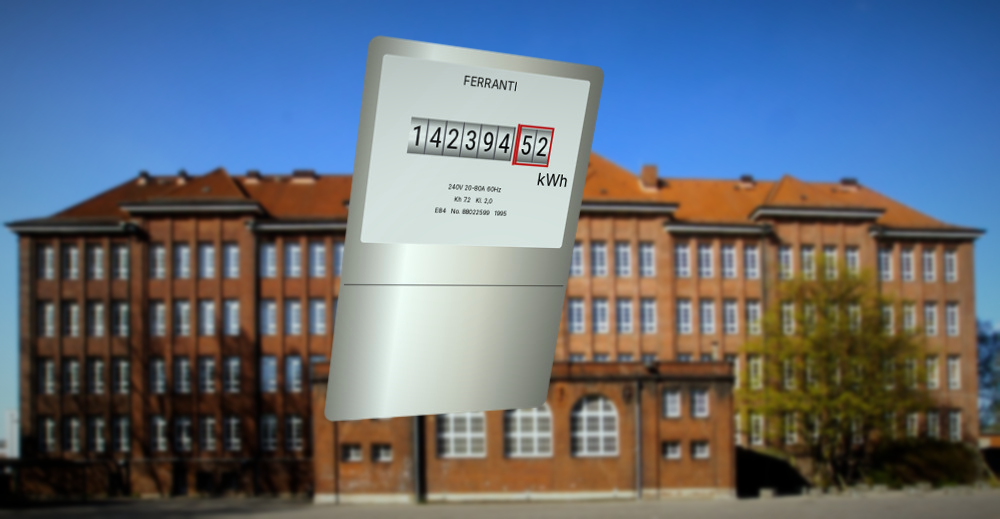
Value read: 142394.52 (kWh)
